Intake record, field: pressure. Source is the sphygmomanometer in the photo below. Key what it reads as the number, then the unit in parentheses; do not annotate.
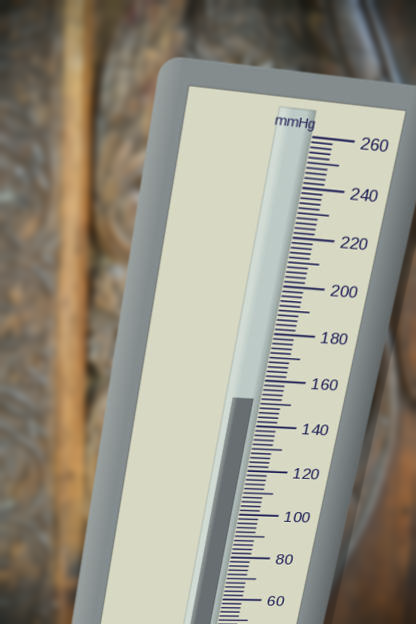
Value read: 152 (mmHg)
